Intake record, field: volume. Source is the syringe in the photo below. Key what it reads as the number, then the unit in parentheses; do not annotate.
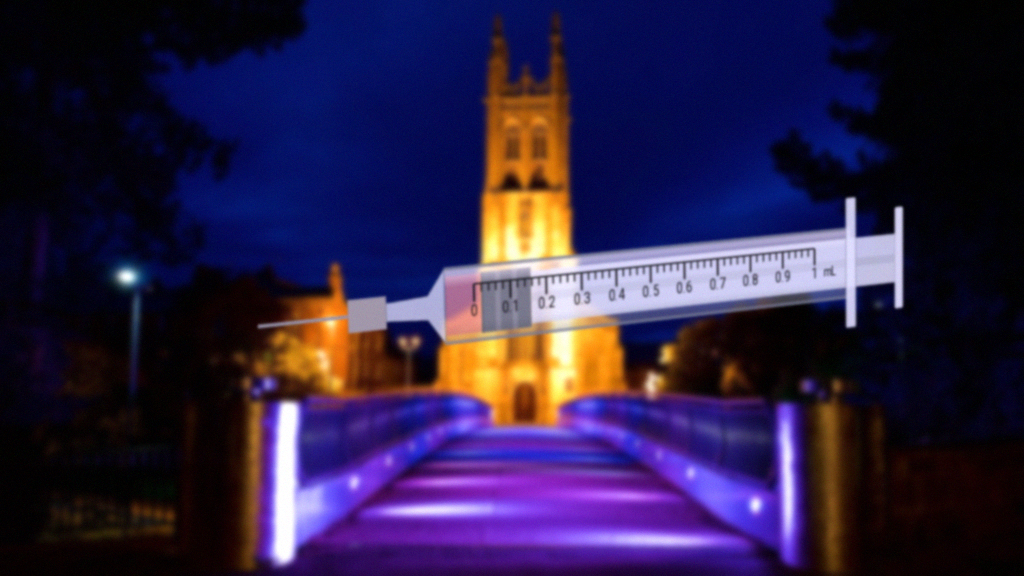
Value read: 0.02 (mL)
